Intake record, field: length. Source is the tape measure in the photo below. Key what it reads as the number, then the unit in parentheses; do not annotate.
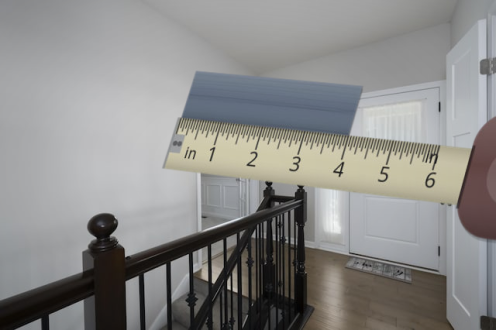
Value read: 4 (in)
